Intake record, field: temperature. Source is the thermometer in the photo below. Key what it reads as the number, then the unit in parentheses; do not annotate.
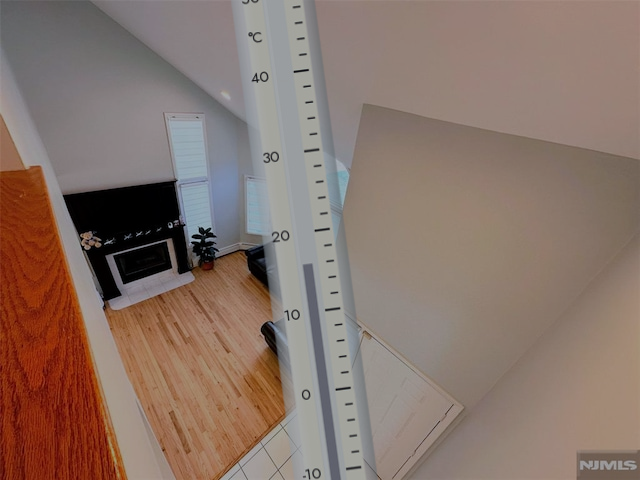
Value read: 16 (°C)
